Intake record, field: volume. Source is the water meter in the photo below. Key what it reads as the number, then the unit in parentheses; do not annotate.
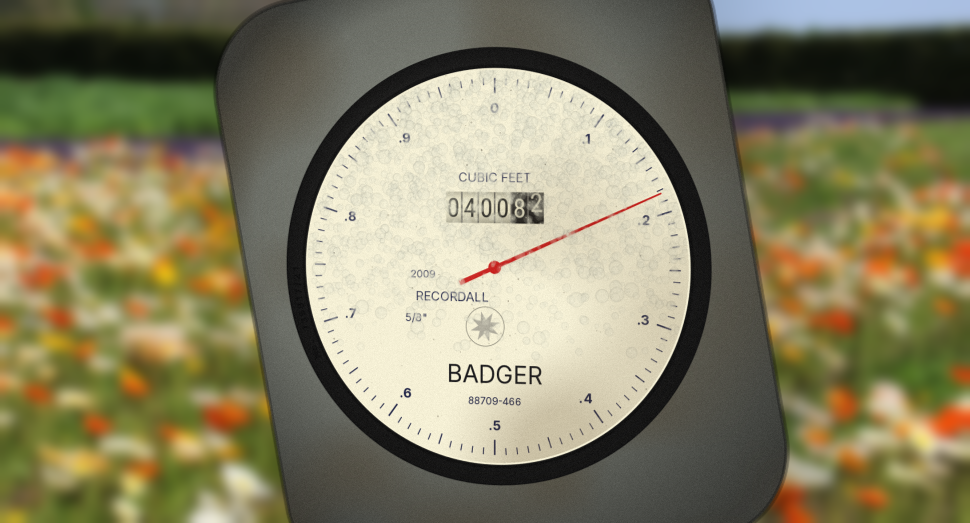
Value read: 40082.18 (ft³)
